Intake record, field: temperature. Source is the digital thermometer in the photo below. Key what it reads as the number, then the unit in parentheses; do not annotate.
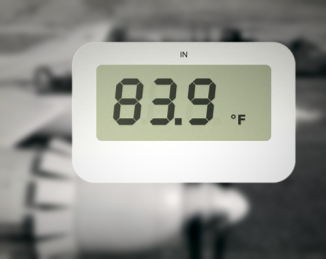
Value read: 83.9 (°F)
